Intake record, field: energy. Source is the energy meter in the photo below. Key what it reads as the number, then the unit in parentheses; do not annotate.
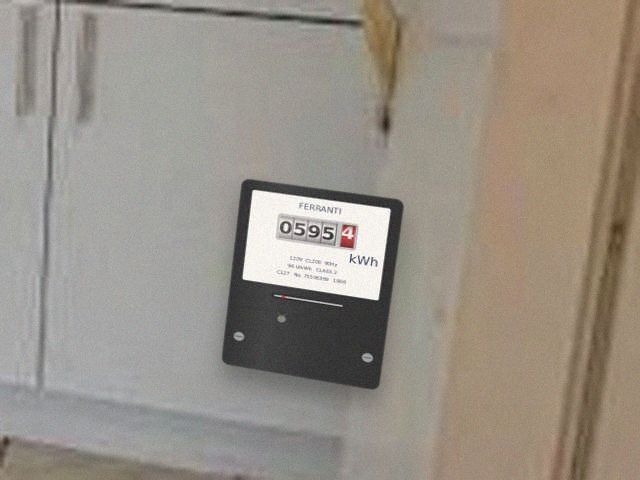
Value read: 595.4 (kWh)
